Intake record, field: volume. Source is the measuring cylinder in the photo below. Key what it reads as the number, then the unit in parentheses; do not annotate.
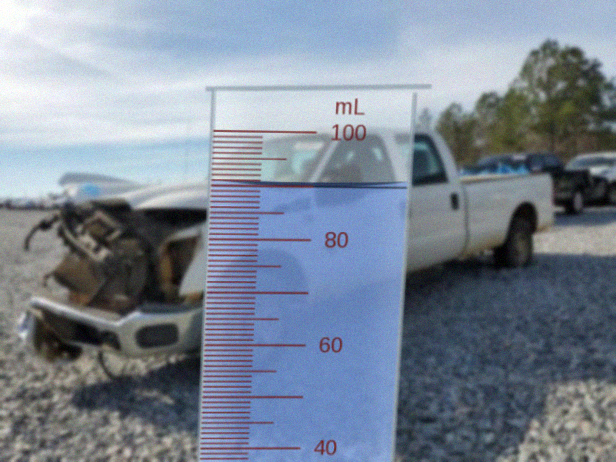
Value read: 90 (mL)
